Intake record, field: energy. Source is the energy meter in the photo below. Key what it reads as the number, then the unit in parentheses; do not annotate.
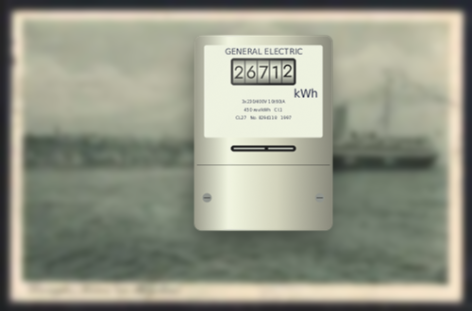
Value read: 26712 (kWh)
